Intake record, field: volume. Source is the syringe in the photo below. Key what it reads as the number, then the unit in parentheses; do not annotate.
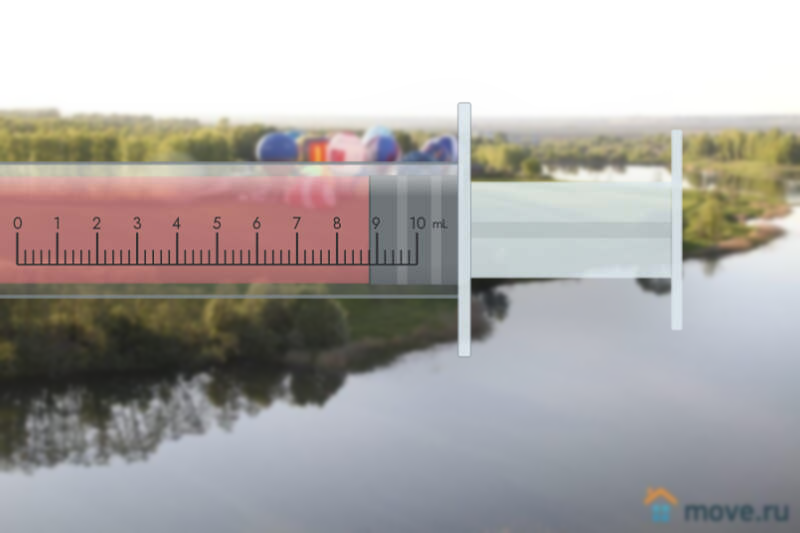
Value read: 8.8 (mL)
